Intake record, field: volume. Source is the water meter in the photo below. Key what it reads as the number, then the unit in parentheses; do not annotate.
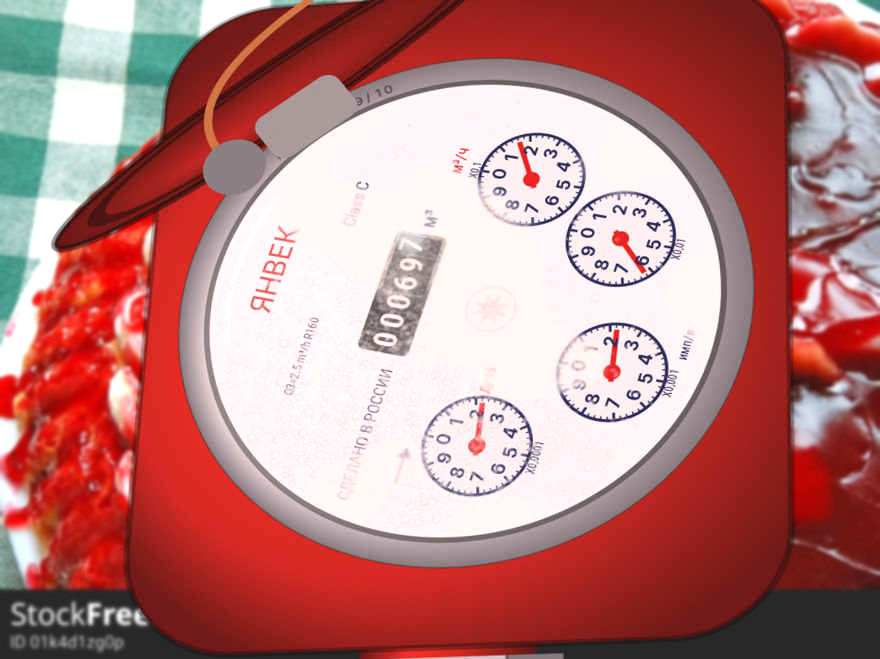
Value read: 697.1622 (m³)
